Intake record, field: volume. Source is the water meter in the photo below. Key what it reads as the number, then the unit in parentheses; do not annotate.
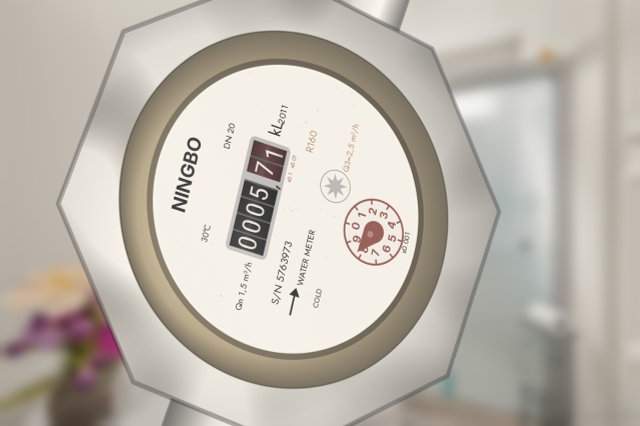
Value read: 5.708 (kL)
